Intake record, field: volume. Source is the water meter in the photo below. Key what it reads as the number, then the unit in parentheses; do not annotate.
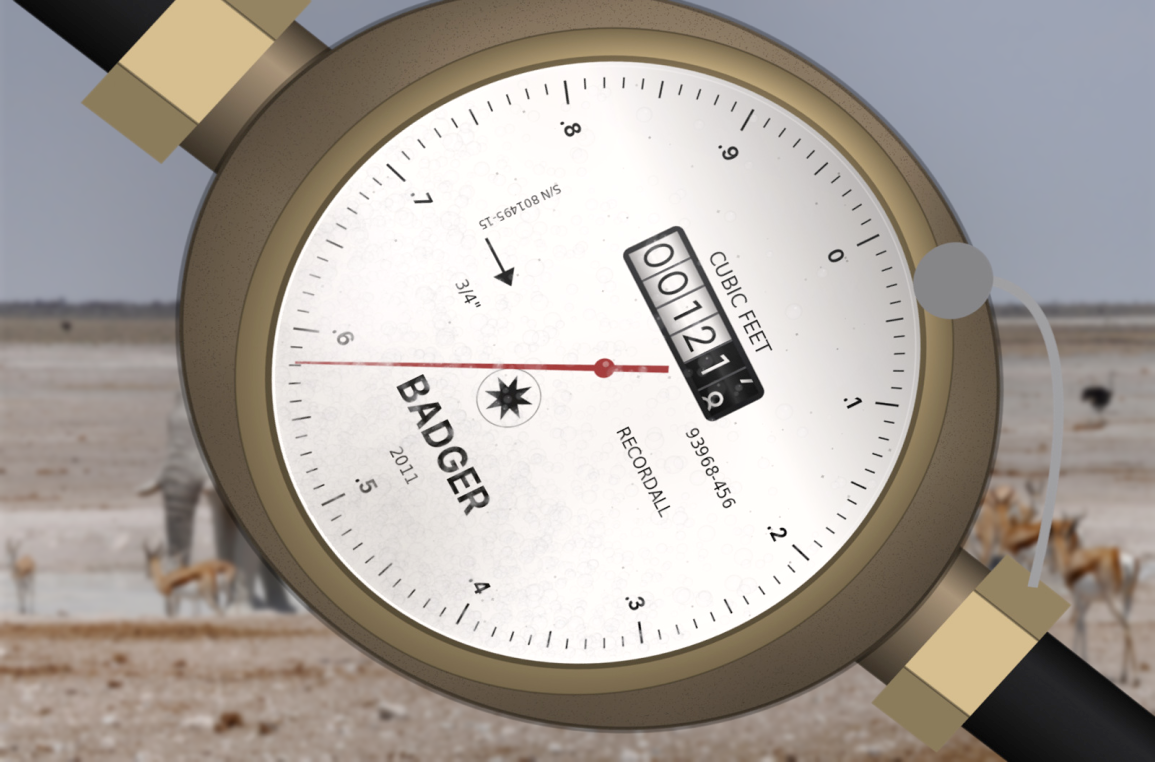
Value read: 1217.58 (ft³)
